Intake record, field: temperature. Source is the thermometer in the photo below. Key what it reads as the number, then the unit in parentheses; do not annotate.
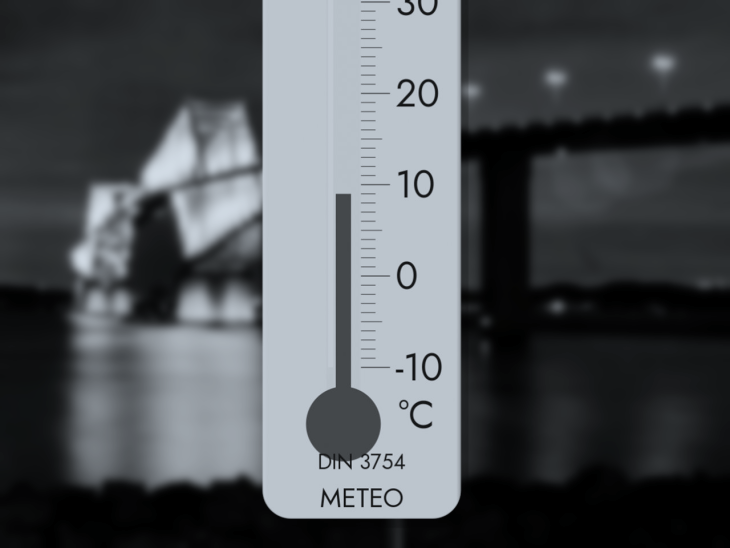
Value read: 9 (°C)
